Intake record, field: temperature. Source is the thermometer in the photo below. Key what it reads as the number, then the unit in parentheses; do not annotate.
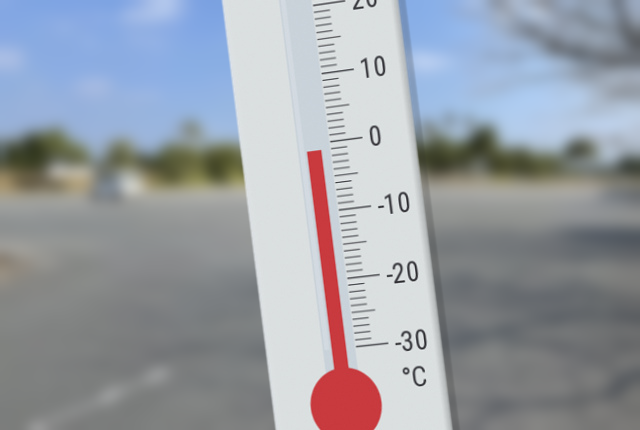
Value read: -1 (°C)
